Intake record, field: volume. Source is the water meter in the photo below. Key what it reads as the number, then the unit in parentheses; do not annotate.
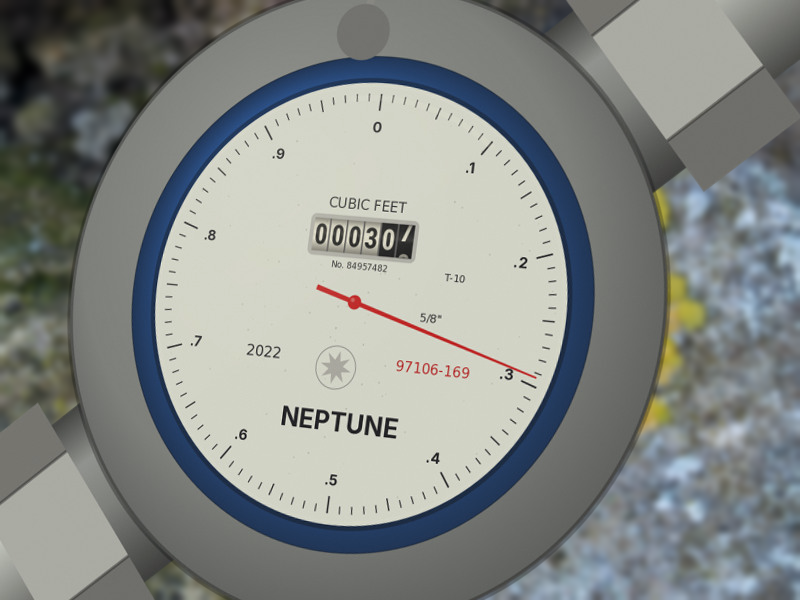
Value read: 307.29 (ft³)
